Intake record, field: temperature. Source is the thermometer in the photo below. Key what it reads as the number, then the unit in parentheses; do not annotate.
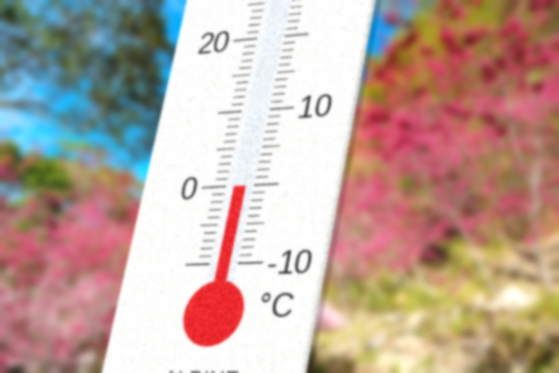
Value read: 0 (°C)
